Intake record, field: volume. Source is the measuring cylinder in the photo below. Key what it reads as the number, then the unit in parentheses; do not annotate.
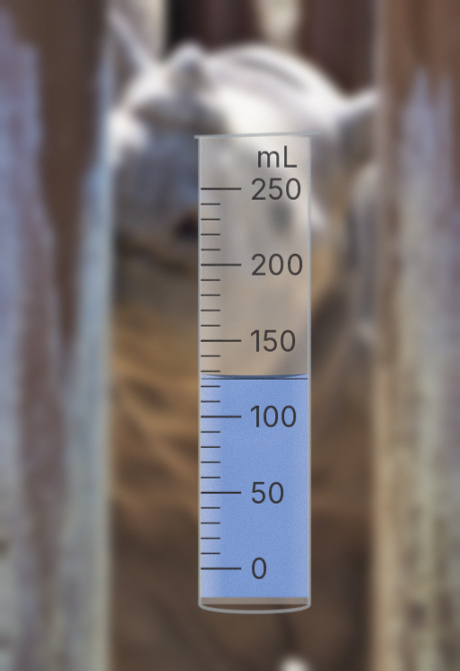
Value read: 125 (mL)
